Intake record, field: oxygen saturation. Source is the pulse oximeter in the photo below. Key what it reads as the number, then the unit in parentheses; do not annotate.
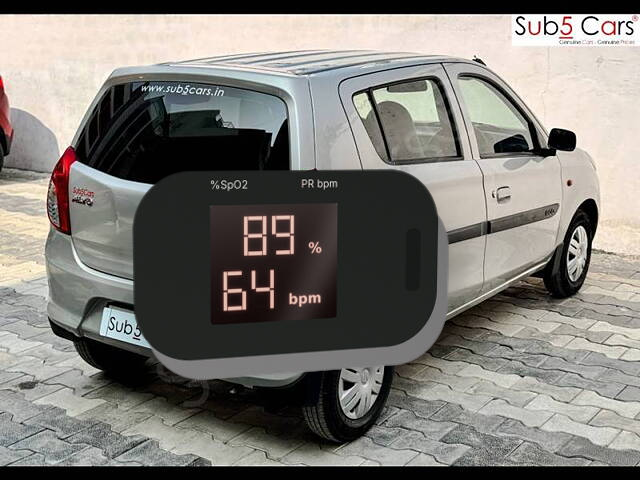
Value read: 89 (%)
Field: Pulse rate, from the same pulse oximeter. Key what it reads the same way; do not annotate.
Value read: 64 (bpm)
